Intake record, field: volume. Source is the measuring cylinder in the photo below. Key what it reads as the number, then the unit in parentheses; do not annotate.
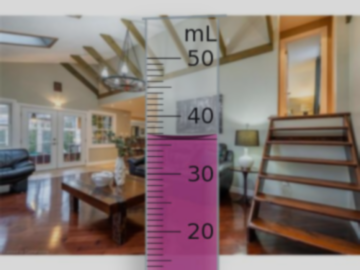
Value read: 36 (mL)
